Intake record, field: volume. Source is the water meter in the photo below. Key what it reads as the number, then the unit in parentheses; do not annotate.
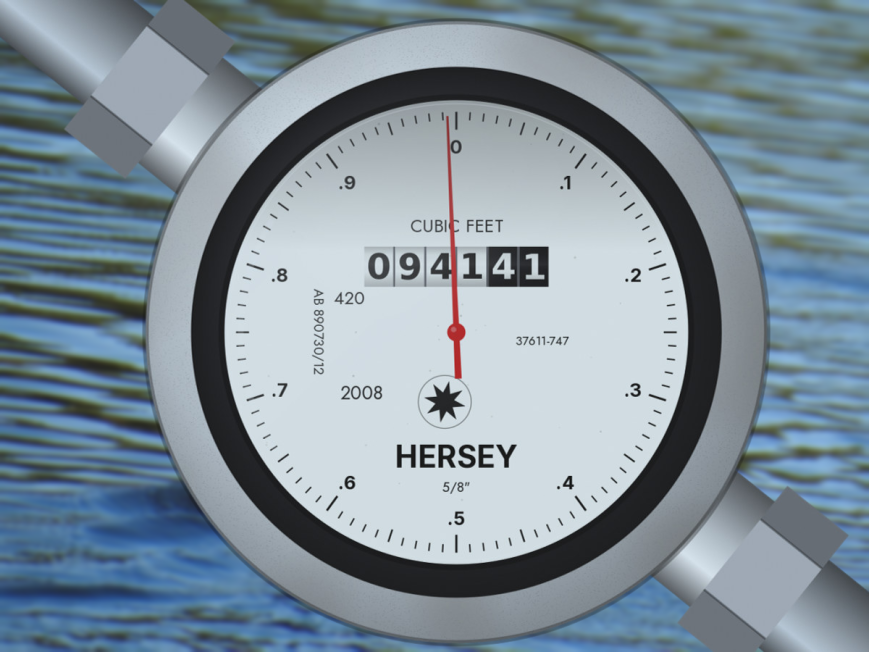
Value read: 94140.99 (ft³)
